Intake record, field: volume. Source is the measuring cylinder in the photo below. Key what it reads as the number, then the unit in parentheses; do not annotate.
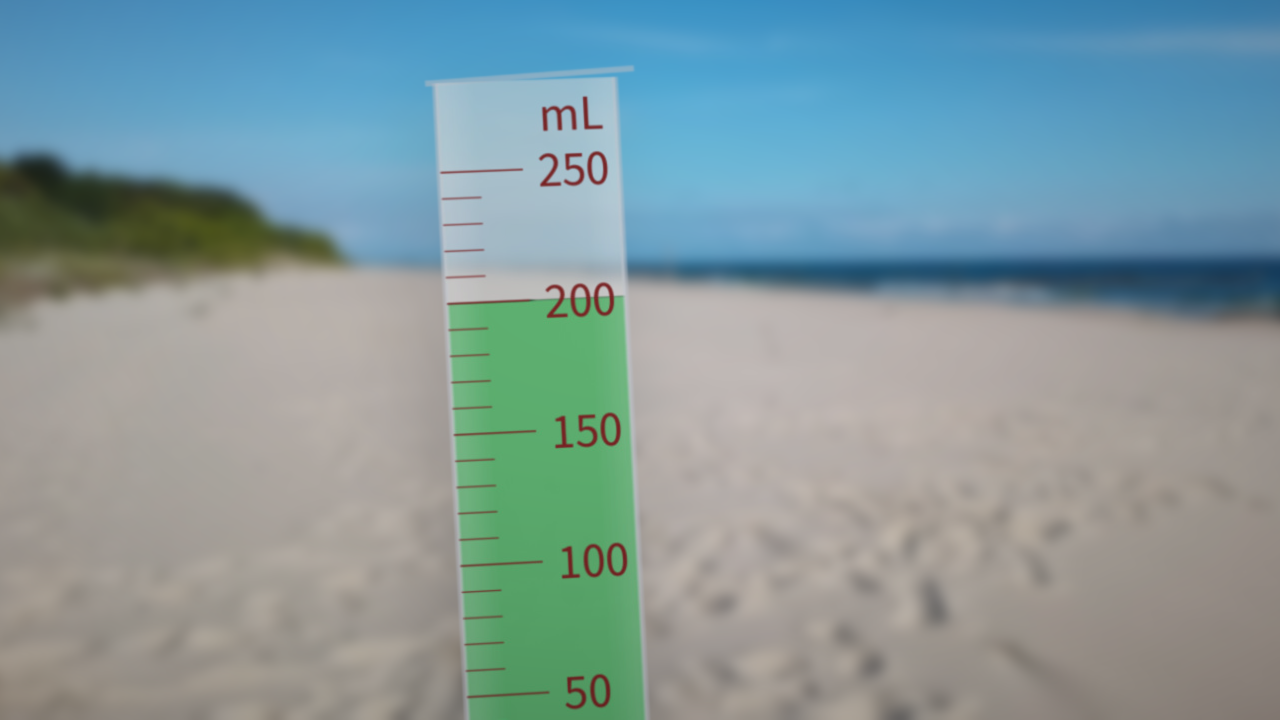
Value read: 200 (mL)
